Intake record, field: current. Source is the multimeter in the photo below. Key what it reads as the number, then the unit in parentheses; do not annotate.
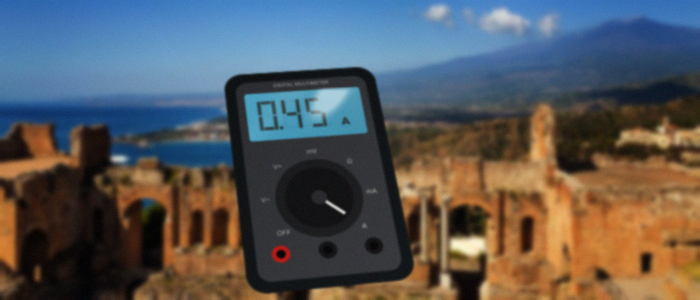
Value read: 0.45 (A)
